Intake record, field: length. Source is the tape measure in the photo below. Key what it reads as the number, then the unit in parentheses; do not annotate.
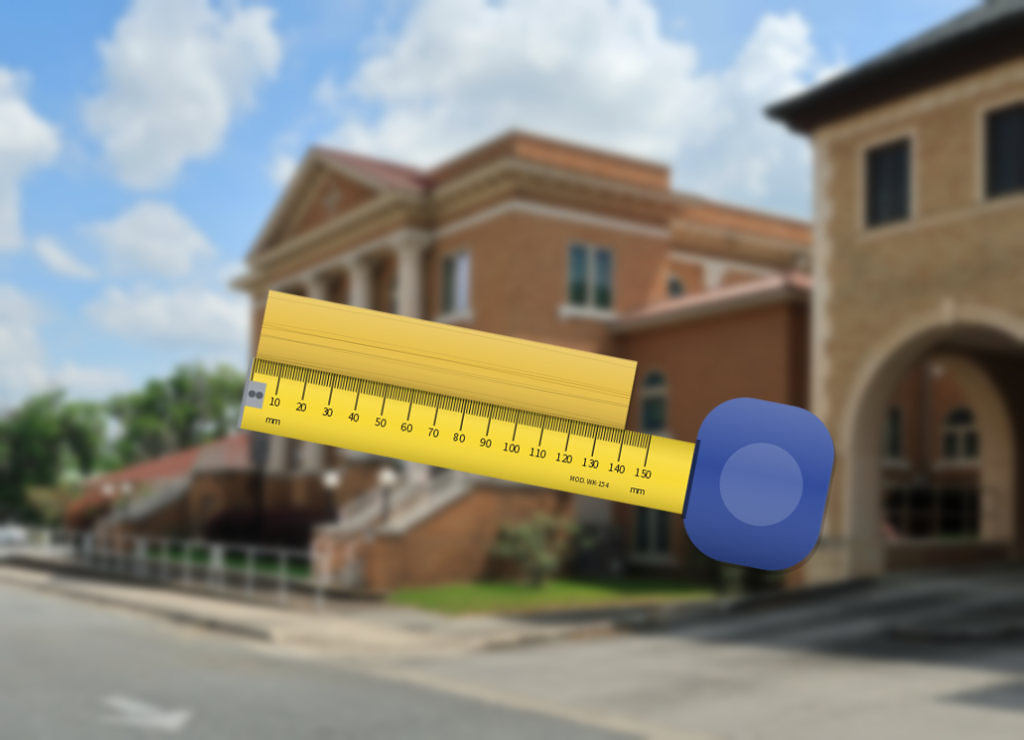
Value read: 140 (mm)
